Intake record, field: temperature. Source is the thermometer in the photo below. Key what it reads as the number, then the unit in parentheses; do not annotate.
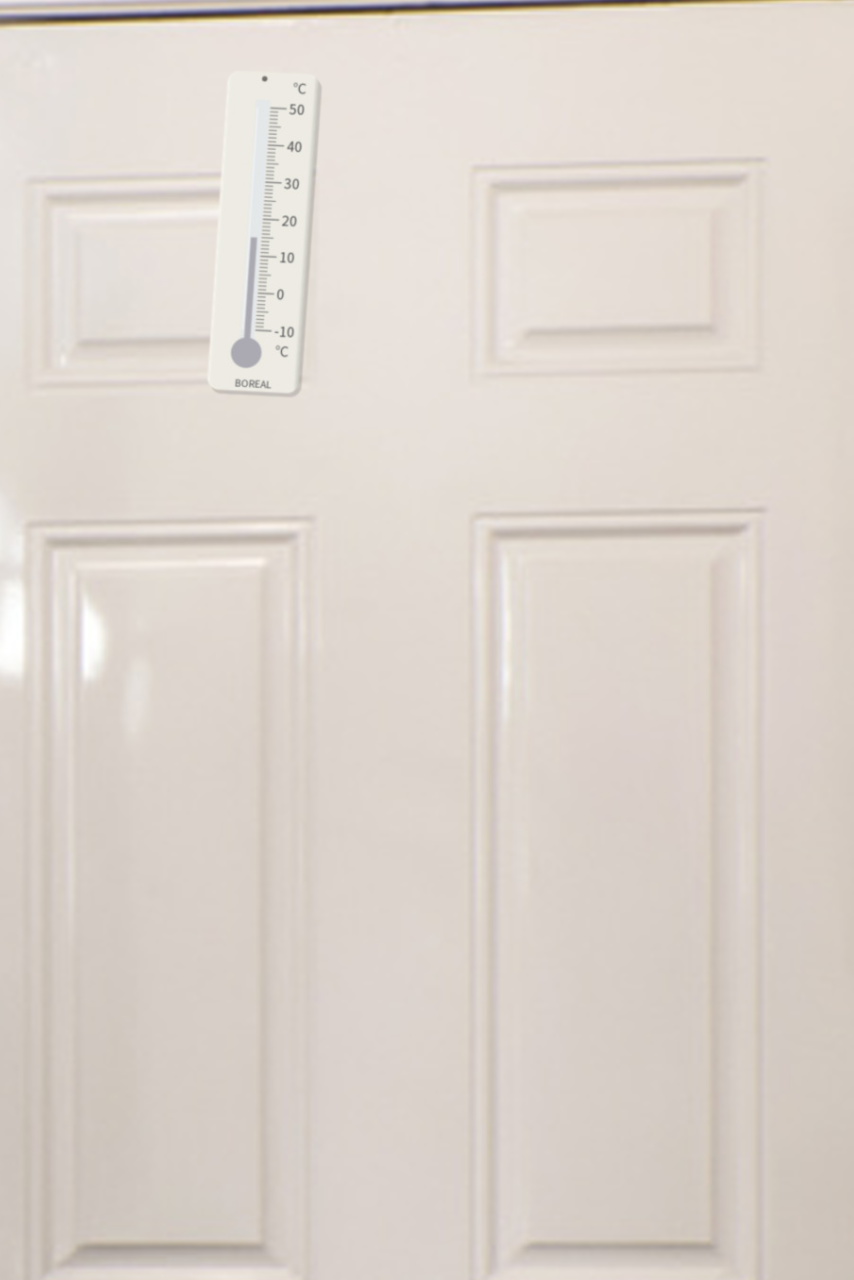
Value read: 15 (°C)
